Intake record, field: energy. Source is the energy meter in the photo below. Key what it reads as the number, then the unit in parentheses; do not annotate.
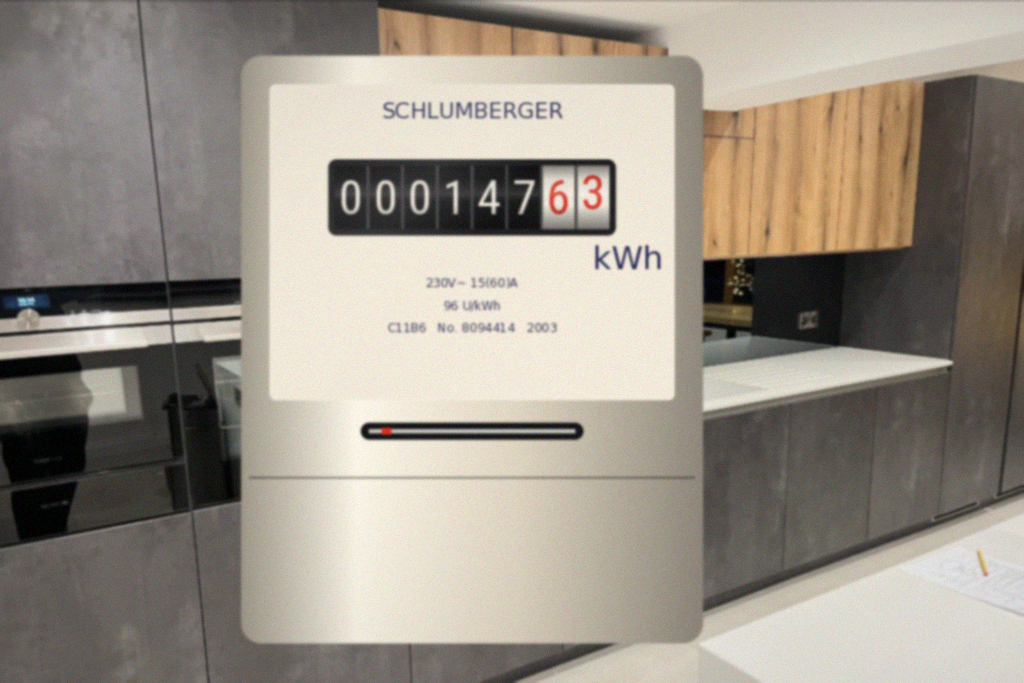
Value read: 147.63 (kWh)
